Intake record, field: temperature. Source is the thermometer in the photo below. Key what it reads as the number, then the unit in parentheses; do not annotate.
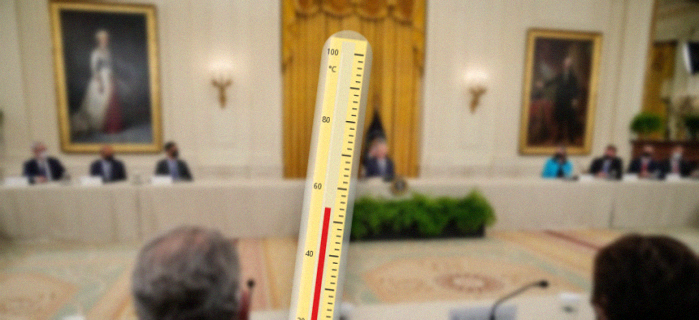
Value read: 54 (°C)
